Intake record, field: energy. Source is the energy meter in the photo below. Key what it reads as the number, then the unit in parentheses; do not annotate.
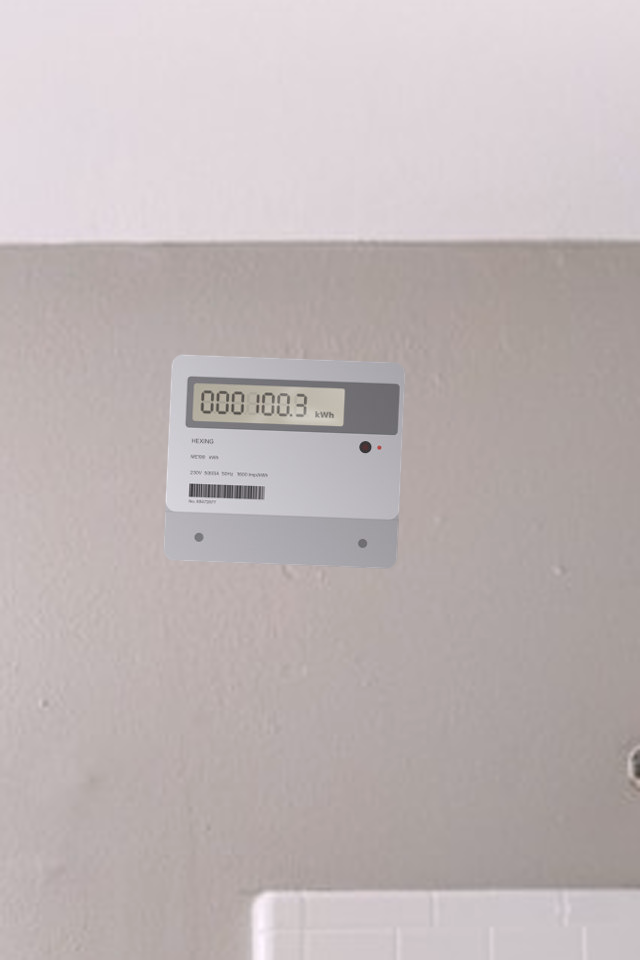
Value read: 100.3 (kWh)
